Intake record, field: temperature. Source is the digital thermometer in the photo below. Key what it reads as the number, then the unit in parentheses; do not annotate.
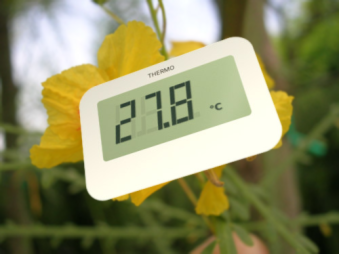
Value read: 27.8 (°C)
